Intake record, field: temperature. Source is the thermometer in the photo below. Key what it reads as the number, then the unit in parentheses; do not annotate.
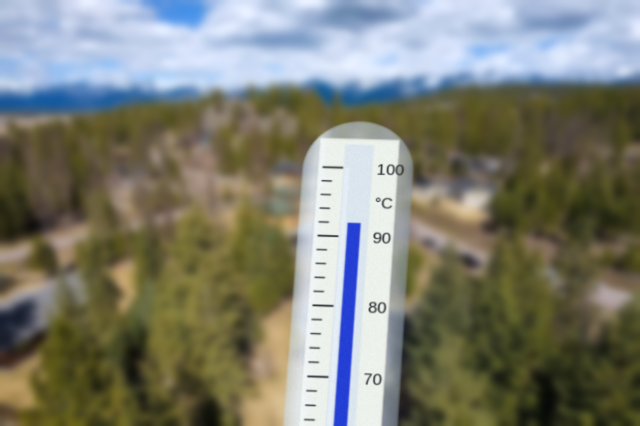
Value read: 92 (°C)
